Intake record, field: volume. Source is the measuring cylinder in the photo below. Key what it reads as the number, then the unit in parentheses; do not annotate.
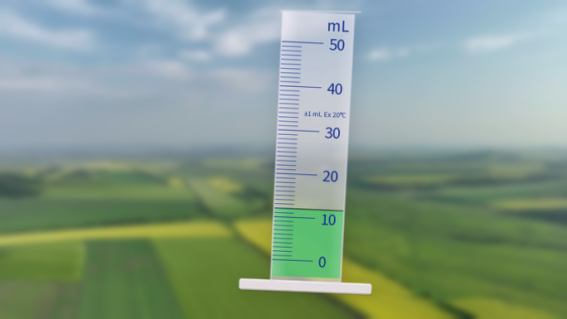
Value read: 12 (mL)
